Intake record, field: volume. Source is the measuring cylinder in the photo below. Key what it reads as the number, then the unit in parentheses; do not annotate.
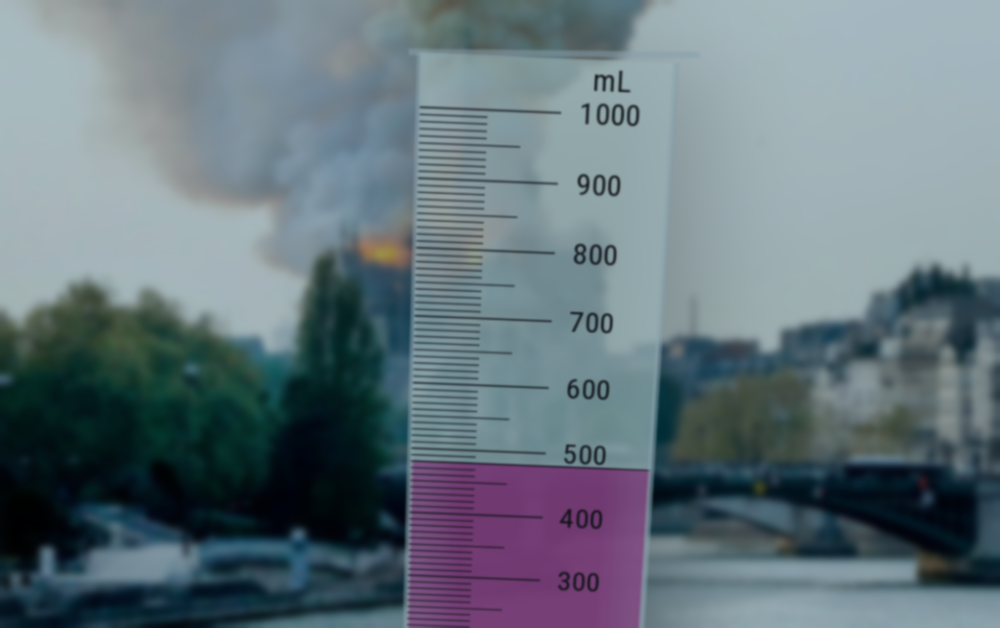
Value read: 480 (mL)
